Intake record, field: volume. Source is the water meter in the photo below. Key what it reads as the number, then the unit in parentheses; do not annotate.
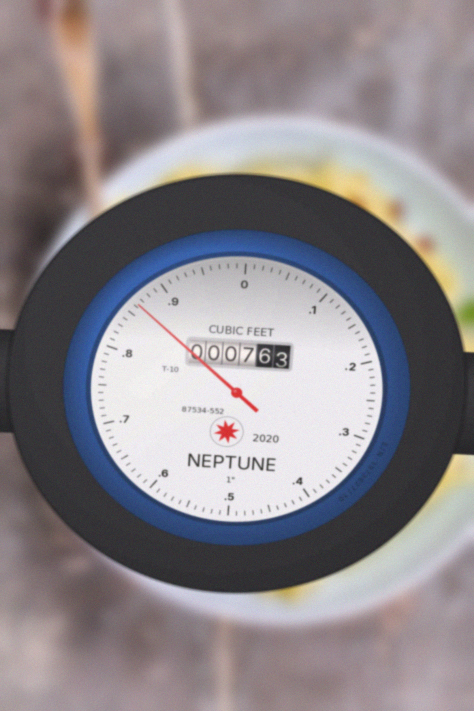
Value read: 762.86 (ft³)
